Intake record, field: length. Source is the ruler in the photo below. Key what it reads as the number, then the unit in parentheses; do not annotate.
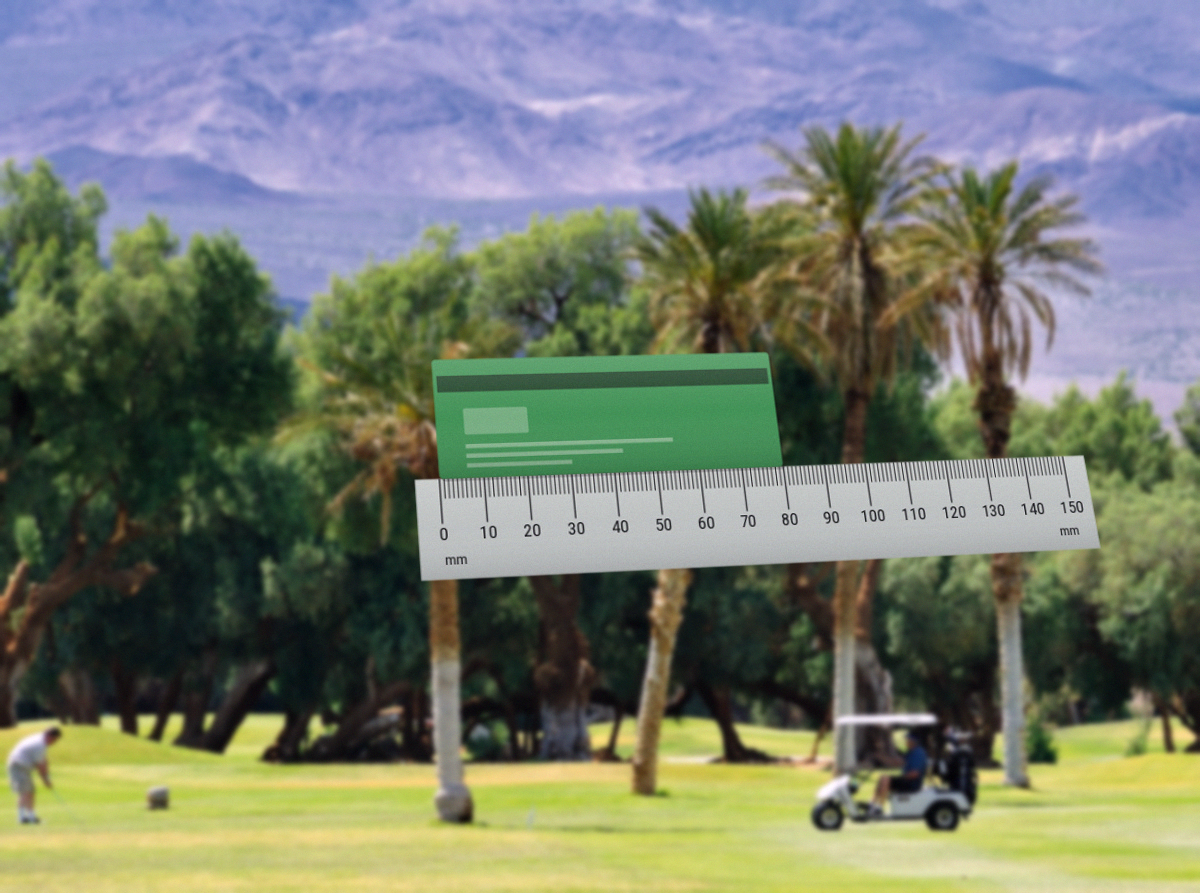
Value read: 80 (mm)
